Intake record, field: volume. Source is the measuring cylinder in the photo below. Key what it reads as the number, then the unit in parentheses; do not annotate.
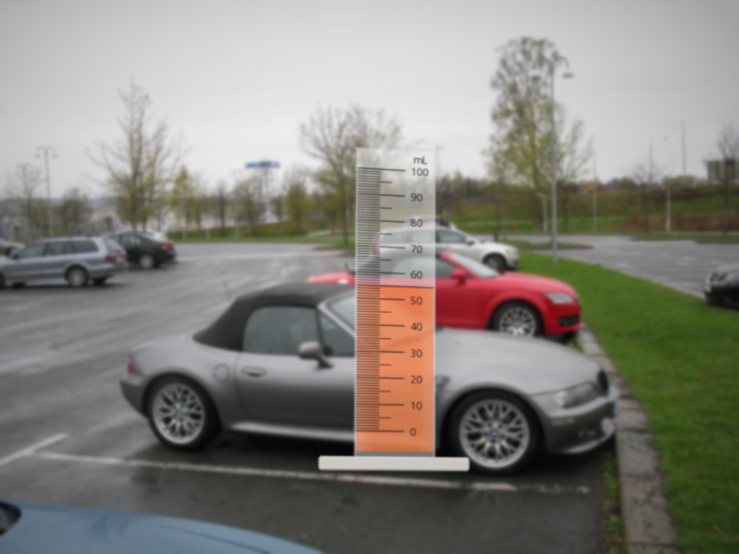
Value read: 55 (mL)
